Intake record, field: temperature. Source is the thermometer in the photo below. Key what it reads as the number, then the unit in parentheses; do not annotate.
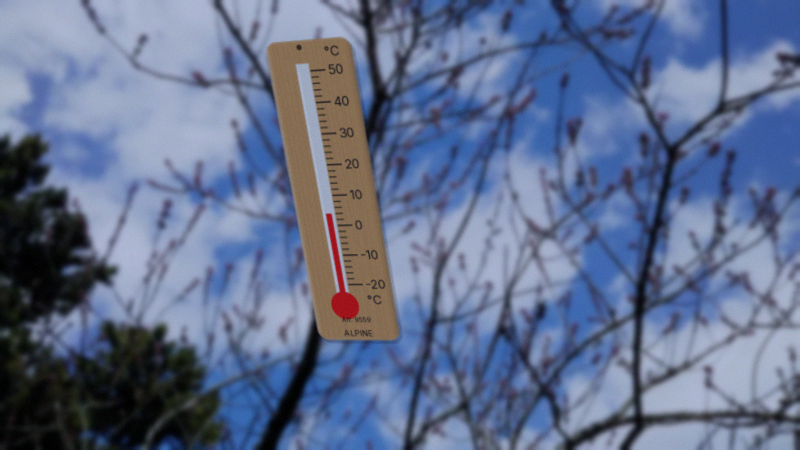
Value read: 4 (°C)
